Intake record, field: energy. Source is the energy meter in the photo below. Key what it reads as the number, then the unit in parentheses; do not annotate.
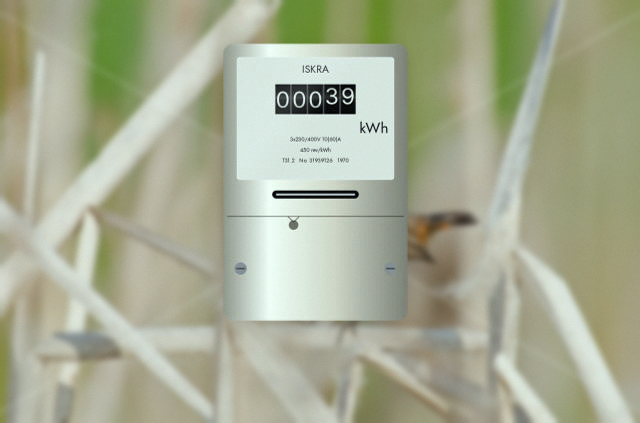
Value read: 39 (kWh)
